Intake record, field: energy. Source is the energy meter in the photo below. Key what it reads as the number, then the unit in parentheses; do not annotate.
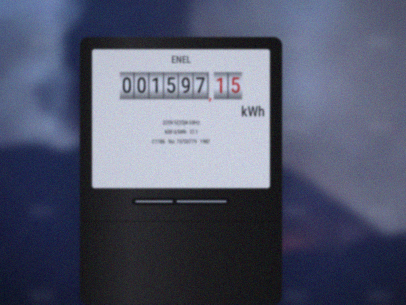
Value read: 1597.15 (kWh)
